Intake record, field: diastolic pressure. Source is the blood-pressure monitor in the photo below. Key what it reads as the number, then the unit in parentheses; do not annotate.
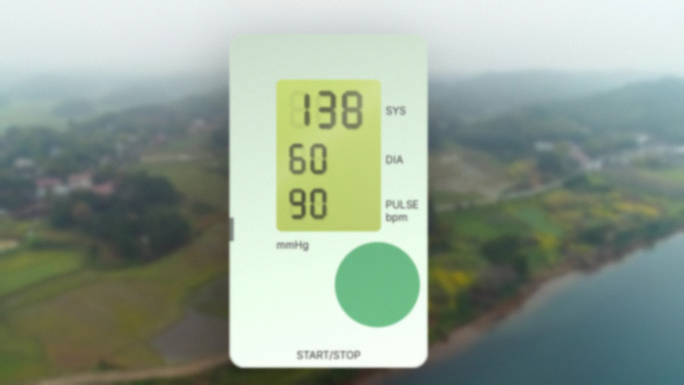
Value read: 60 (mmHg)
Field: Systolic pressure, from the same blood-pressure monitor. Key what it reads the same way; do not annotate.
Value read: 138 (mmHg)
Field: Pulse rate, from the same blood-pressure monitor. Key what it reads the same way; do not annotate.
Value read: 90 (bpm)
